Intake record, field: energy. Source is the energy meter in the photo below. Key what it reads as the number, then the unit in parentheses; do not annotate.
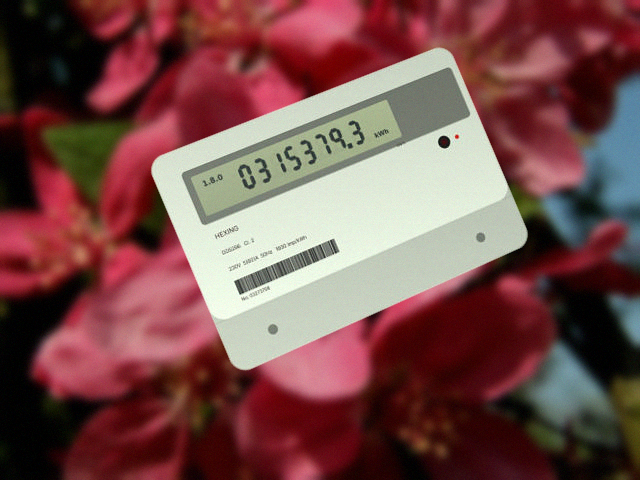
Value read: 315379.3 (kWh)
